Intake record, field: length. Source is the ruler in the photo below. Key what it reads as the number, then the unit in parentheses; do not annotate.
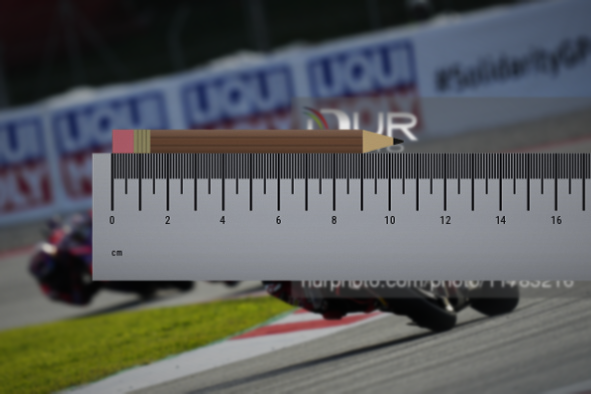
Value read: 10.5 (cm)
